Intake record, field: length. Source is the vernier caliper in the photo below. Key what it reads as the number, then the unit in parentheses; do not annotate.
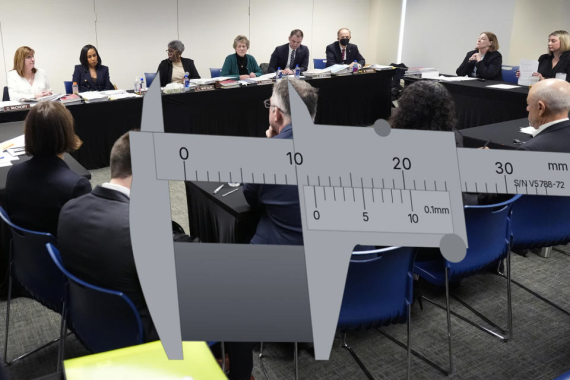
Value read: 11.5 (mm)
